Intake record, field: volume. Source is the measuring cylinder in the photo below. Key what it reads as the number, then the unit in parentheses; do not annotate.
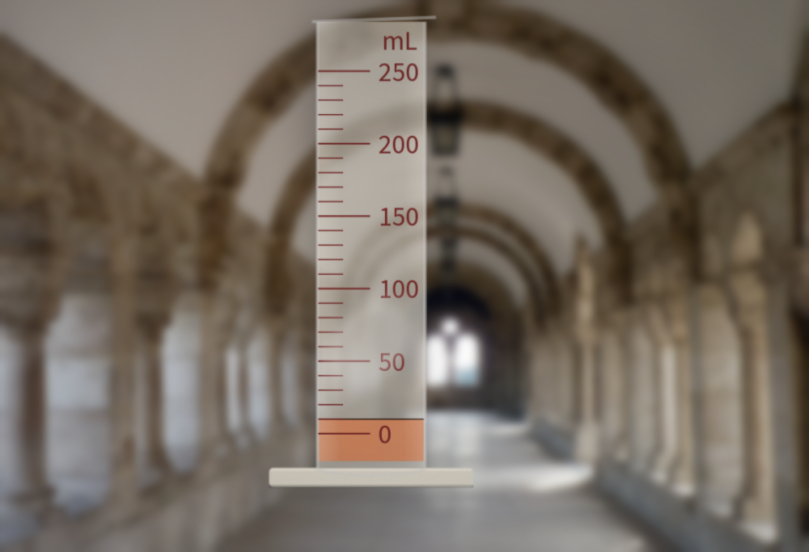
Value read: 10 (mL)
